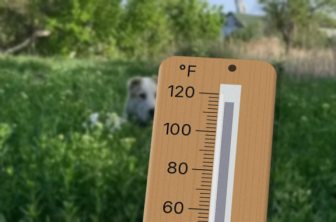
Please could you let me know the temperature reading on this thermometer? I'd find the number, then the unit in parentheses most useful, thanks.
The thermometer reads 116 (°F)
